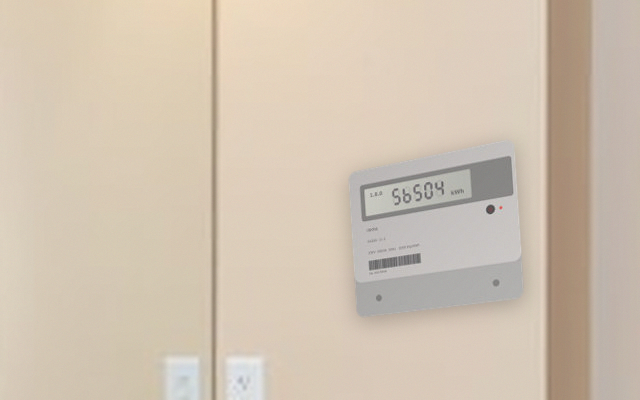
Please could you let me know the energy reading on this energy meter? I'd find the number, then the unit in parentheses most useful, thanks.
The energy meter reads 56504 (kWh)
